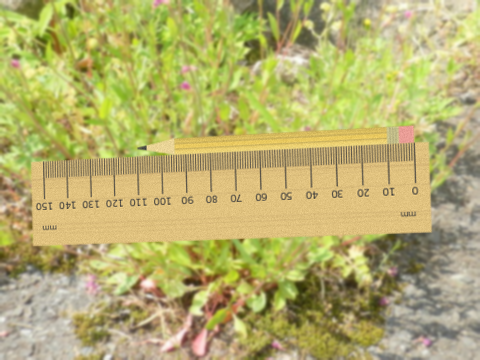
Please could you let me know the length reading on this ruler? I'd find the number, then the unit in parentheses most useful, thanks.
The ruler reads 110 (mm)
